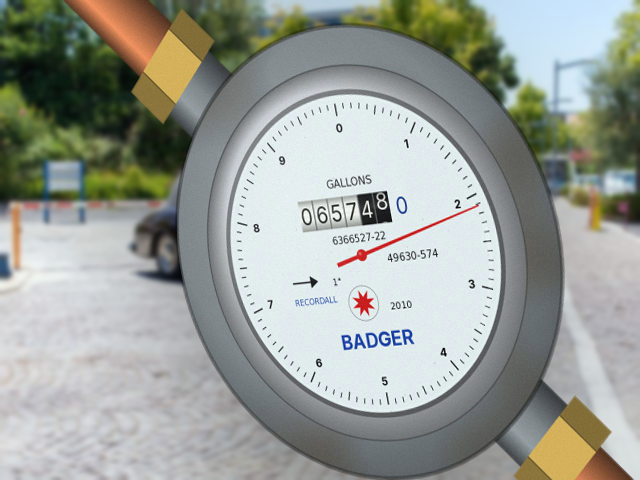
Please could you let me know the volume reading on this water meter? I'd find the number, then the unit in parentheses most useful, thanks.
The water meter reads 657482.1 (gal)
